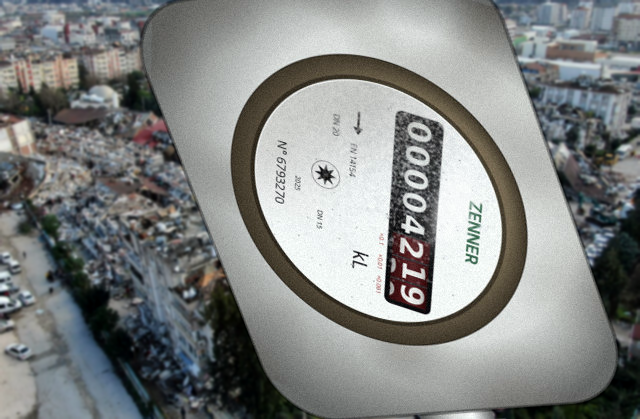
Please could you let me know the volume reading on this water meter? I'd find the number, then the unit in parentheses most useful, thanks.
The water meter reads 4.219 (kL)
